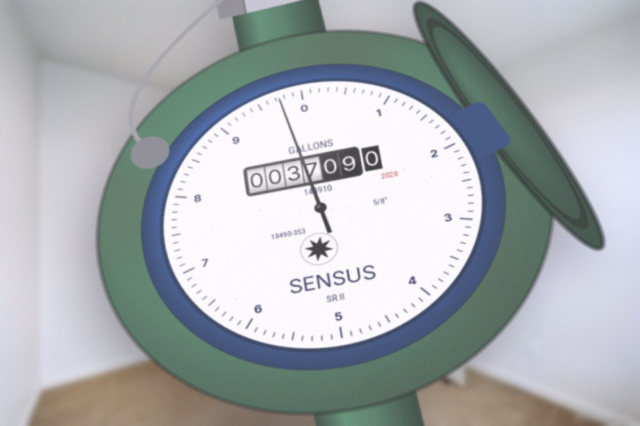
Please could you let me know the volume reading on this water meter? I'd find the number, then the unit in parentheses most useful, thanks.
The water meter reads 37089.7 (gal)
